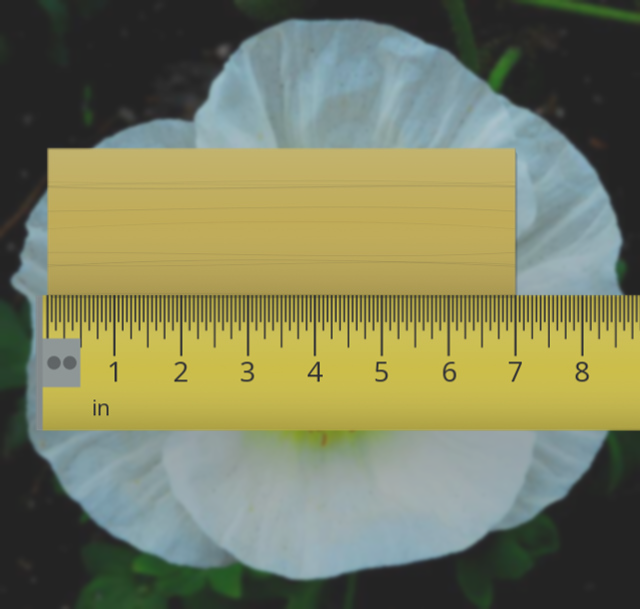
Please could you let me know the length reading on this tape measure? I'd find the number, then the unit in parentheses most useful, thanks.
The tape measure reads 7 (in)
